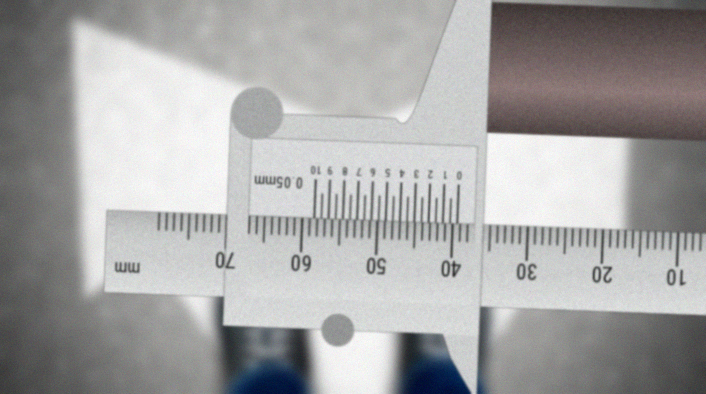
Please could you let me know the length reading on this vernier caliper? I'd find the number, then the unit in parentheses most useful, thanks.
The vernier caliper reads 39.4 (mm)
